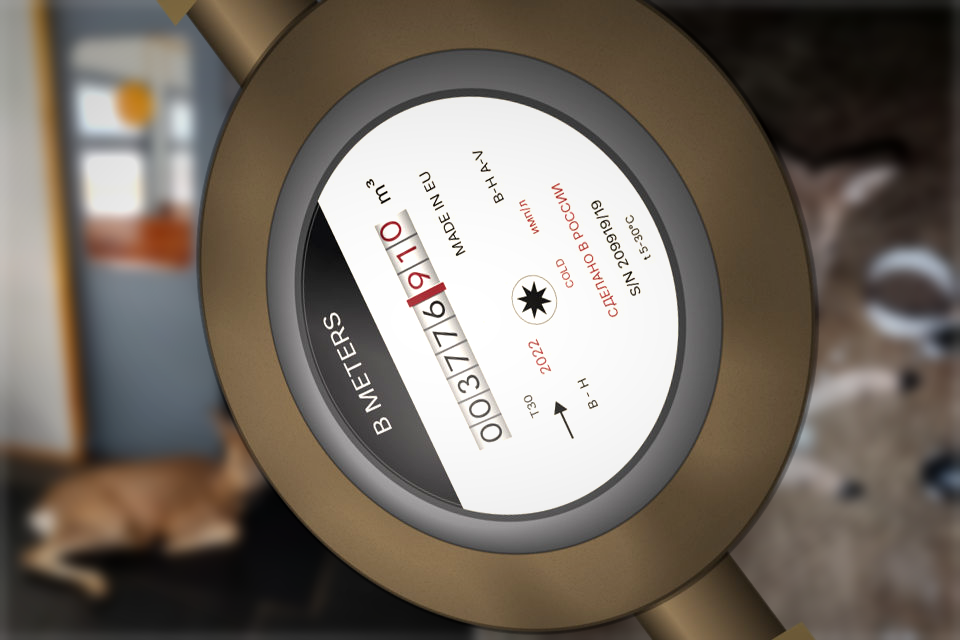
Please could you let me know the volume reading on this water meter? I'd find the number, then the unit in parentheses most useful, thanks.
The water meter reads 3776.910 (m³)
